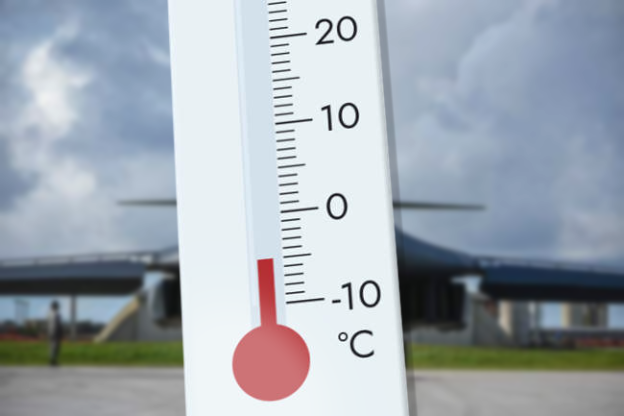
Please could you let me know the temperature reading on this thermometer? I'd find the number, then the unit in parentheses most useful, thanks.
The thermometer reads -5 (°C)
